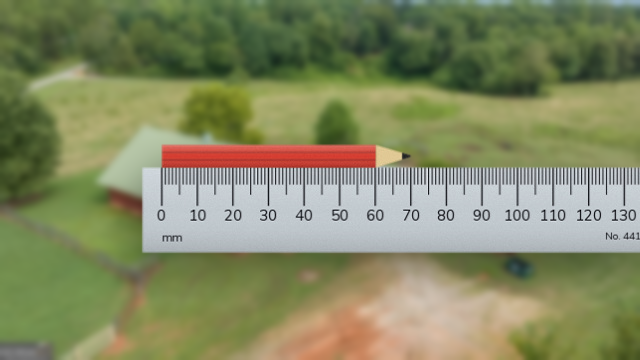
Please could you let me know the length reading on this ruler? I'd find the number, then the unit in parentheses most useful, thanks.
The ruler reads 70 (mm)
